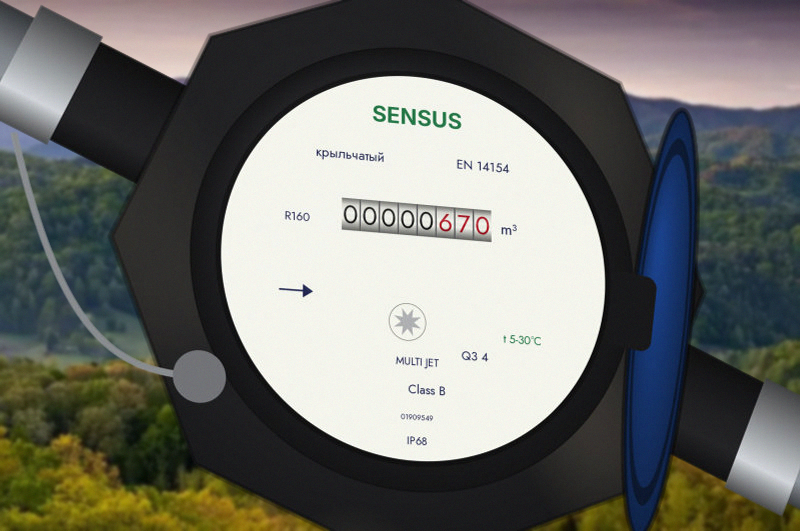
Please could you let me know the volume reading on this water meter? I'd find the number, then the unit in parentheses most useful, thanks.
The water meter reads 0.670 (m³)
